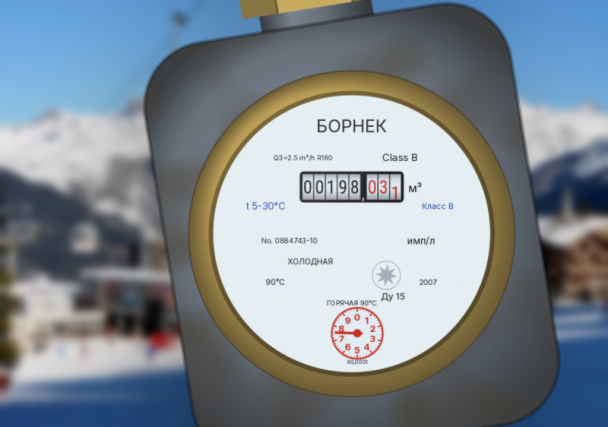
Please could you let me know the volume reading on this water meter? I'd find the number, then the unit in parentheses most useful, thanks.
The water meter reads 198.0307 (m³)
